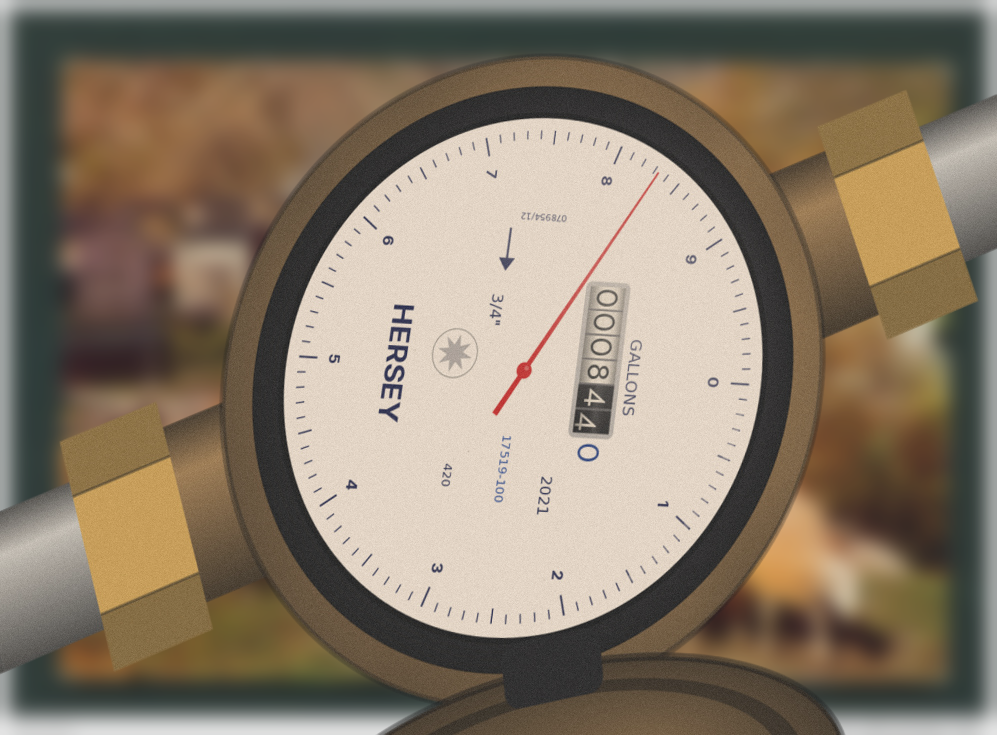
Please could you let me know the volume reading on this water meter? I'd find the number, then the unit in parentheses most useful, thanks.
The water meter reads 8438.3 (gal)
